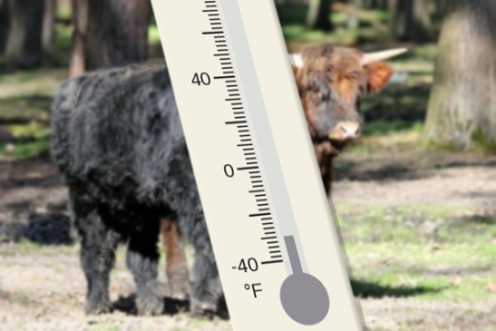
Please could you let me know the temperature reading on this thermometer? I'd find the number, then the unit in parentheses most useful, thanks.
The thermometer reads -30 (°F)
